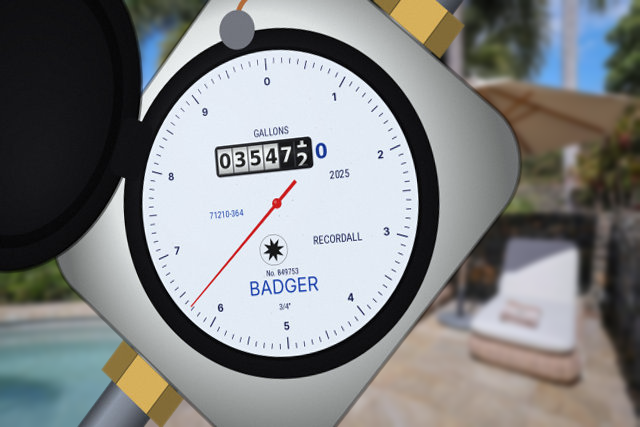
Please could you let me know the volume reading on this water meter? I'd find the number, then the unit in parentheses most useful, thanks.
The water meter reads 354716.3 (gal)
